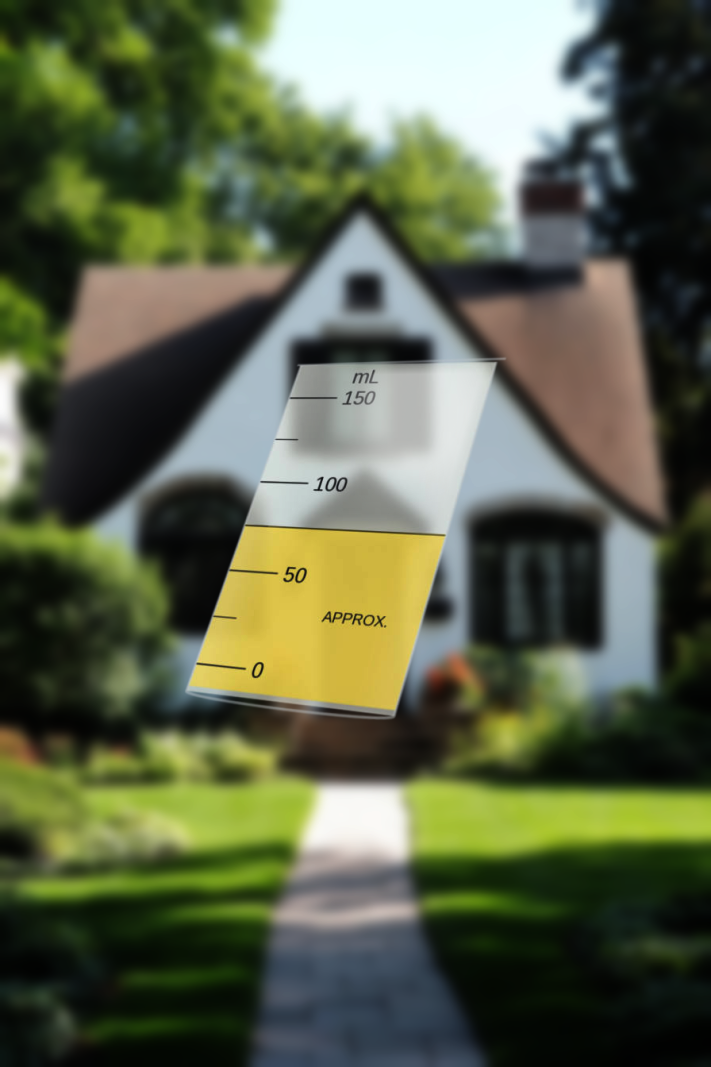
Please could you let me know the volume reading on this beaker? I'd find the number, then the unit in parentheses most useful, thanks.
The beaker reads 75 (mL)
